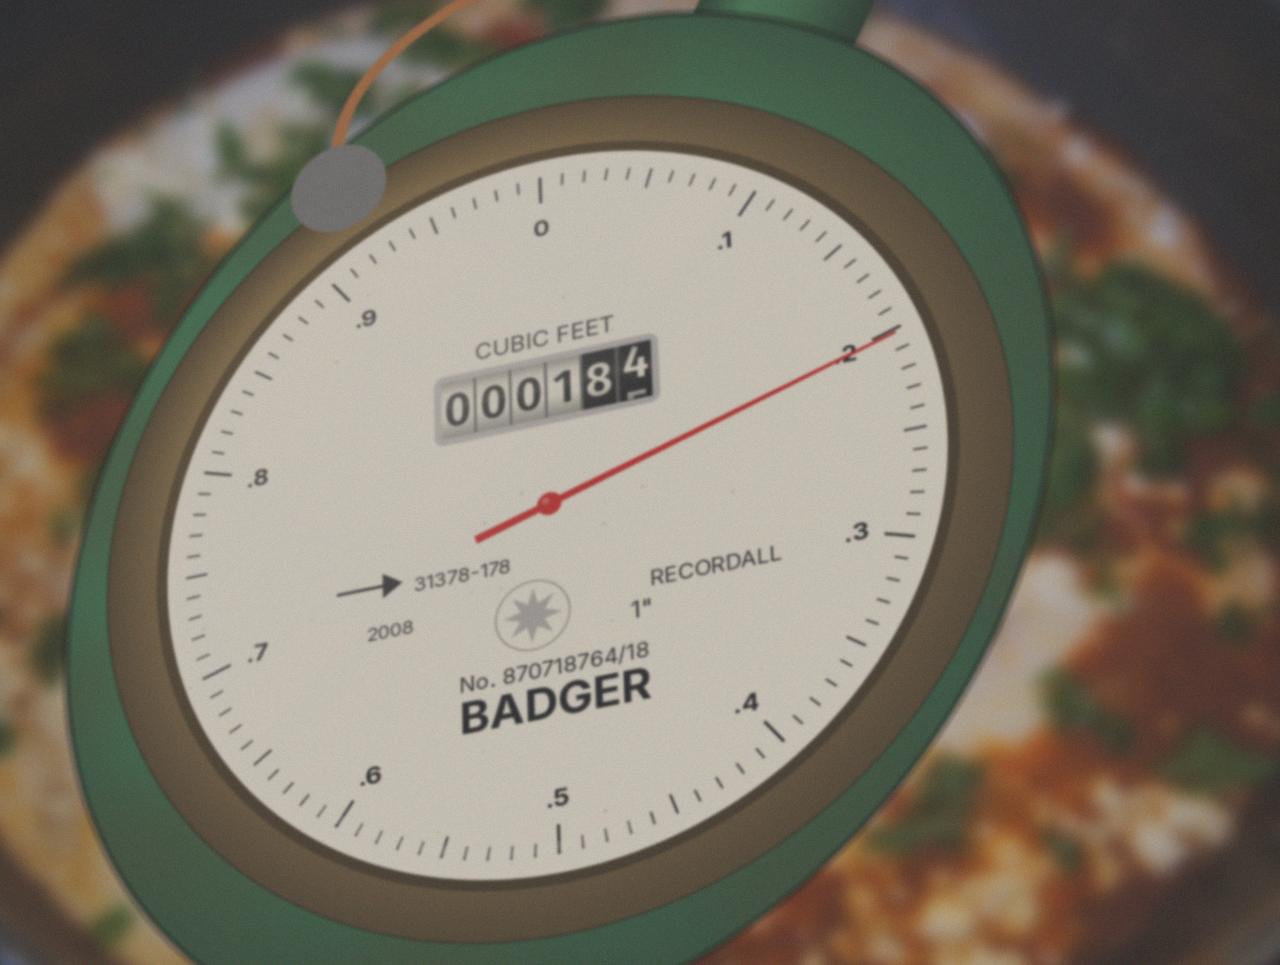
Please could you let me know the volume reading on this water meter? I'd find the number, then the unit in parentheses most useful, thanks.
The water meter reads 184.20 (ft³)
